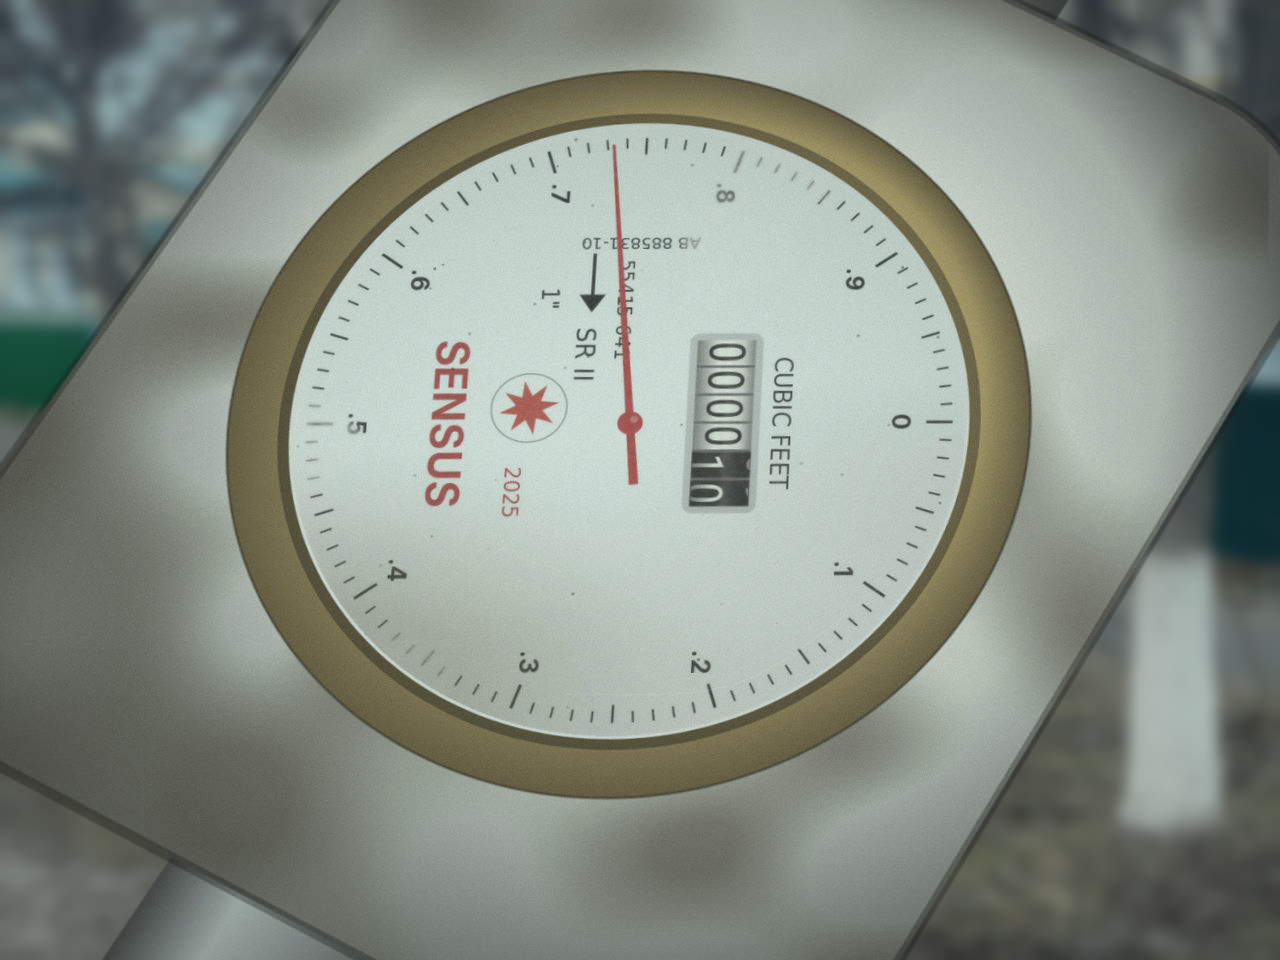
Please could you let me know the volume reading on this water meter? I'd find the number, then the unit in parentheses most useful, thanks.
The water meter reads 9.73 (ft³)
